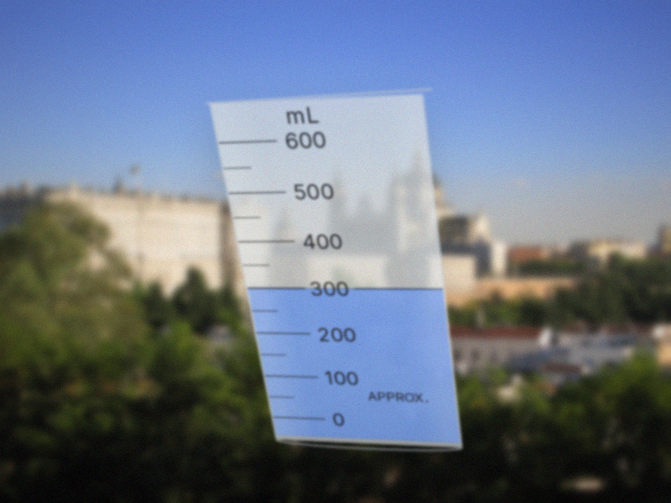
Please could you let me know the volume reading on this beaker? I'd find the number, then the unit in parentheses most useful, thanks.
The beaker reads 300 (mL)
